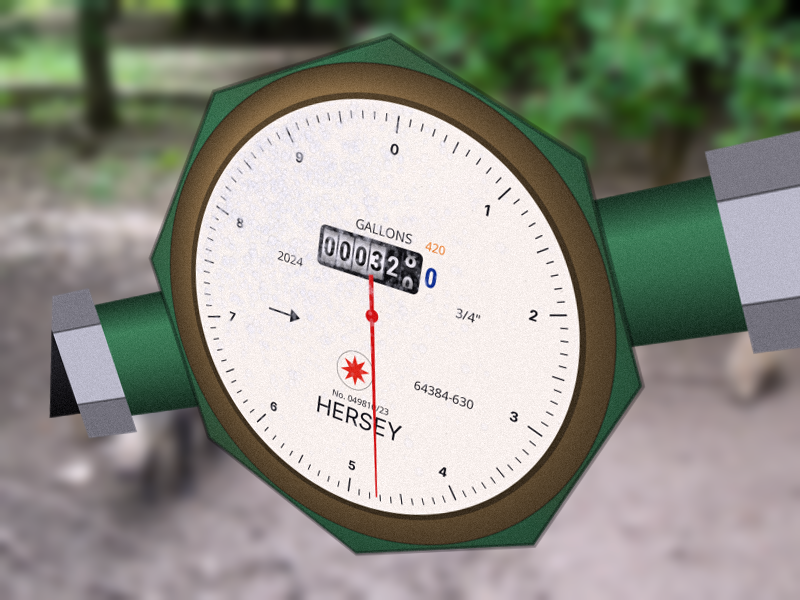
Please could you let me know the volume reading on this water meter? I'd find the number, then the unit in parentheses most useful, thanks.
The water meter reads 3284.7 (gal)
